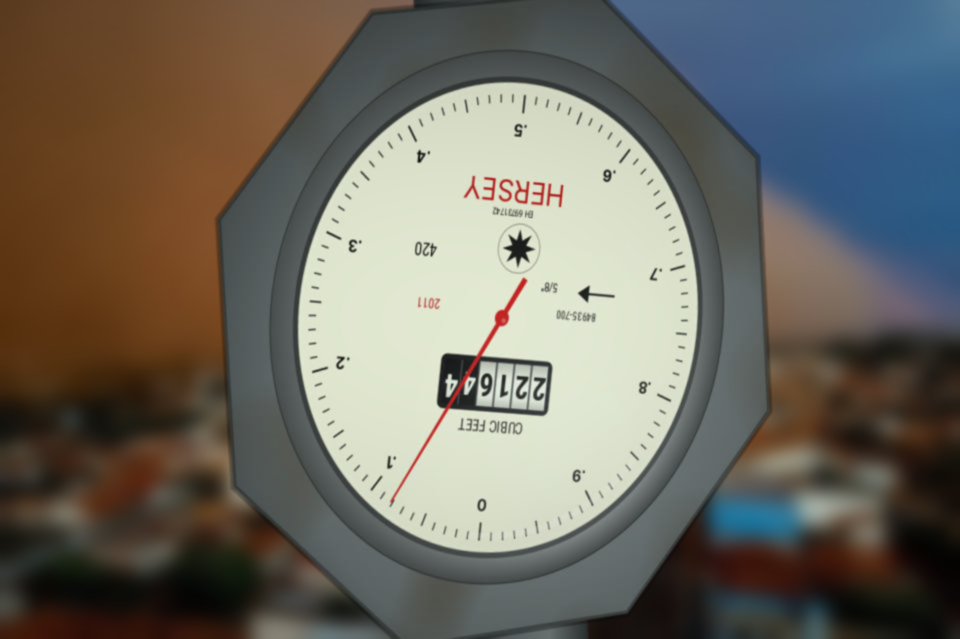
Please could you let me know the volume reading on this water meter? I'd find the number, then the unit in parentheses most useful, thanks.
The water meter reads 221644.08 (ft³)
